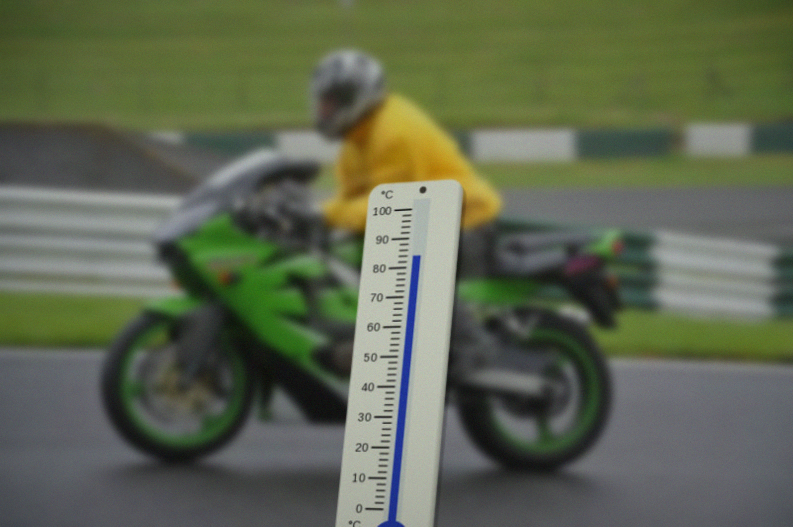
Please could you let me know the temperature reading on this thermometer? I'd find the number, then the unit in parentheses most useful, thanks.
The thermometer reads 84 (°C)
